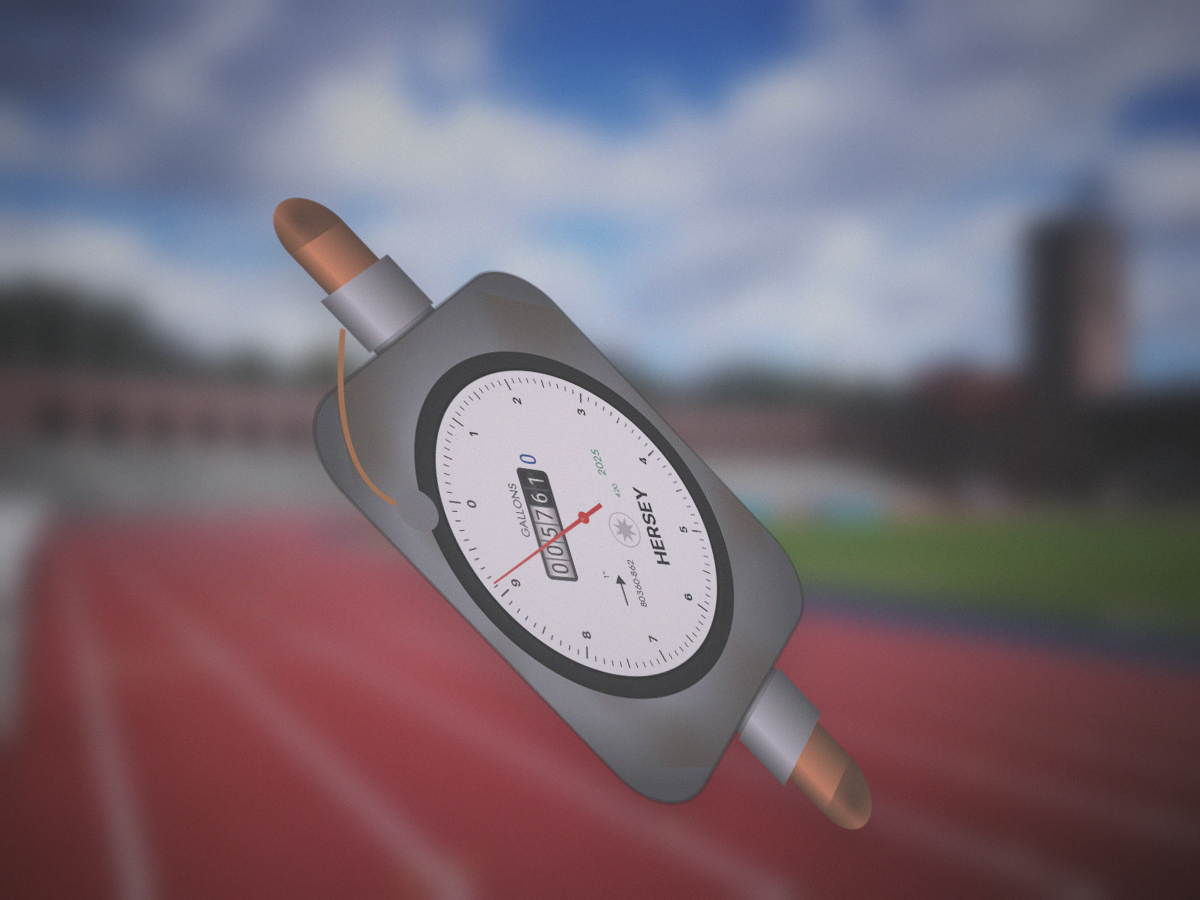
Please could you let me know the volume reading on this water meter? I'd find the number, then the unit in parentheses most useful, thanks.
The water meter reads 57609.1 (gal)
